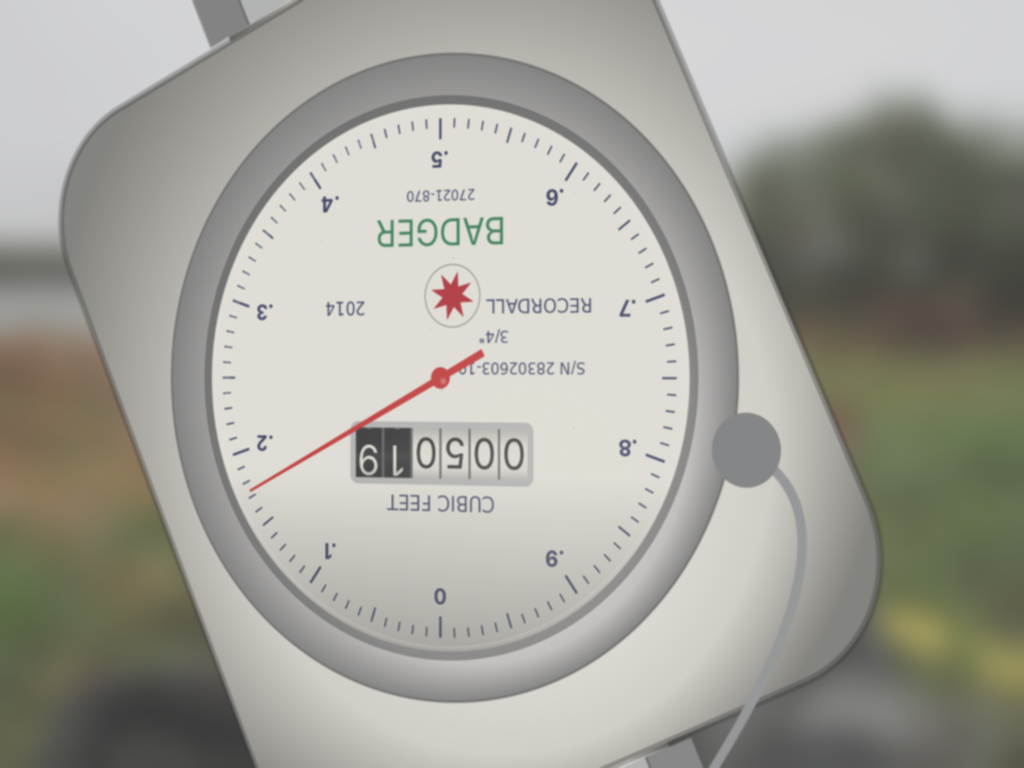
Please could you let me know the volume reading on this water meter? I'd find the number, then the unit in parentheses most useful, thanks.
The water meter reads 5019.17 (ft³)
